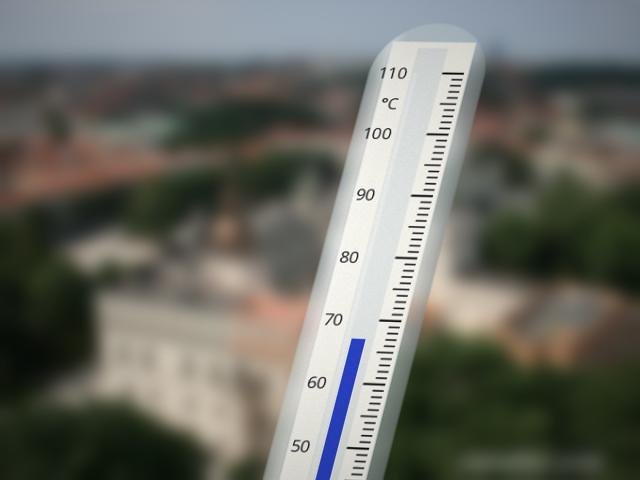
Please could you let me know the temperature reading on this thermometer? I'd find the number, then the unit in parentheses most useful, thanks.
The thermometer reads 67 (°C)
